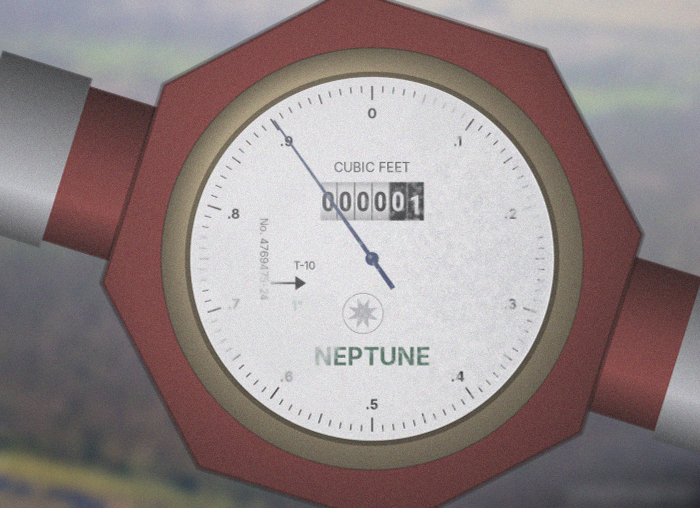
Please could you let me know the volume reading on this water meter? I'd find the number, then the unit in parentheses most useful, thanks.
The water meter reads 0.90 (ft³)
